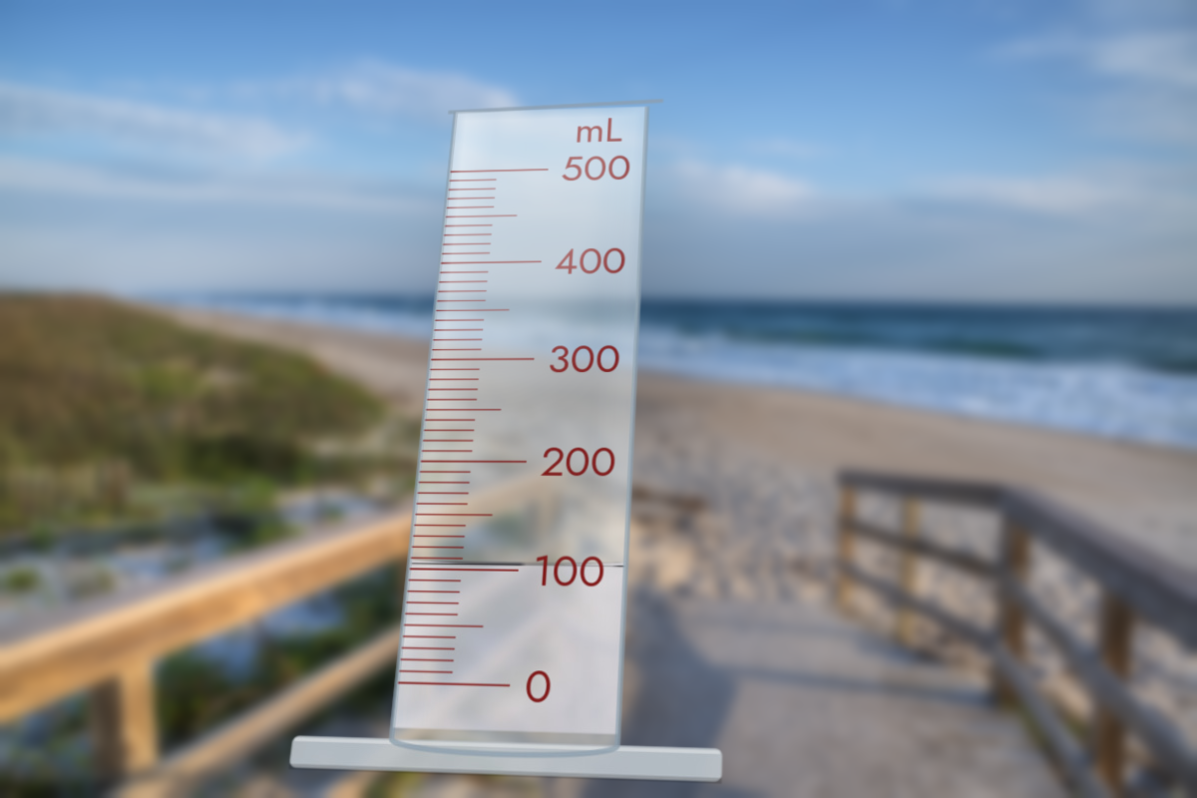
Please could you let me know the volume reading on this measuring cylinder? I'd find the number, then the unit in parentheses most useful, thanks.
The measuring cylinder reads 105 (mL)
